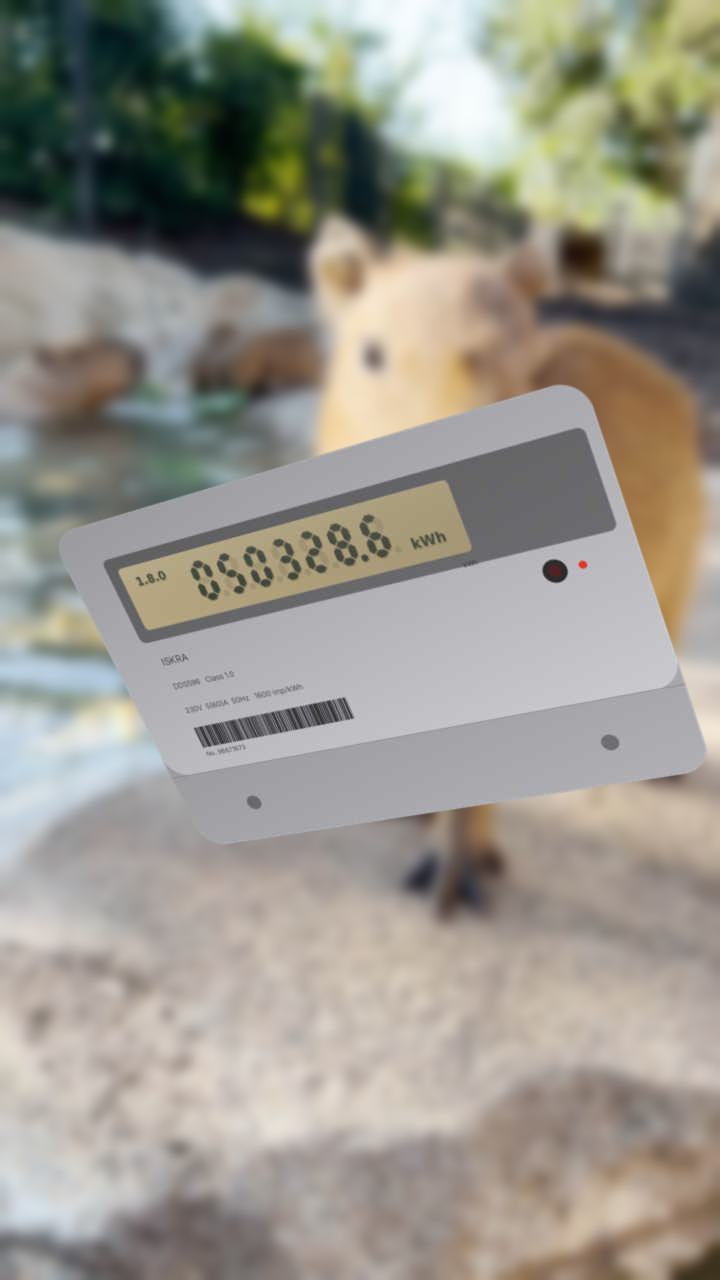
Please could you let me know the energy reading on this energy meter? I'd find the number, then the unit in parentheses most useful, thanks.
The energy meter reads 50328.6 (kWh)
